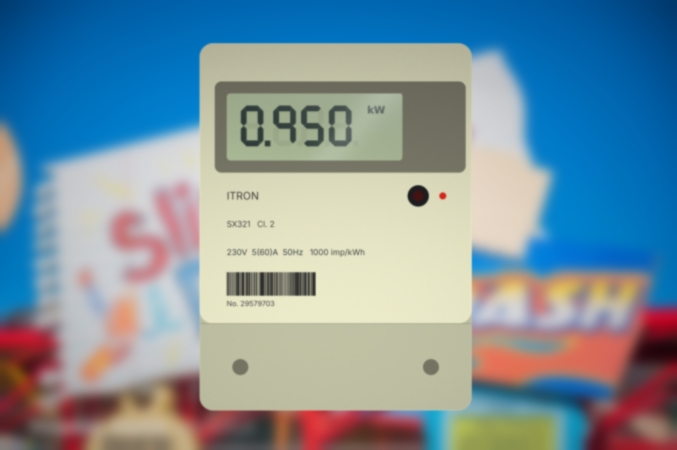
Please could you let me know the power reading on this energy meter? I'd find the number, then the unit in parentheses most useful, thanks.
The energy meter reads 0.950 (kW)
